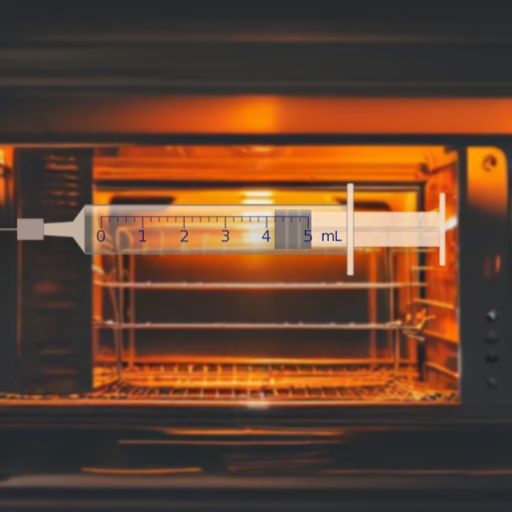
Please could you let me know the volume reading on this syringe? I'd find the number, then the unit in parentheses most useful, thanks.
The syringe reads 4.2 (mL)
